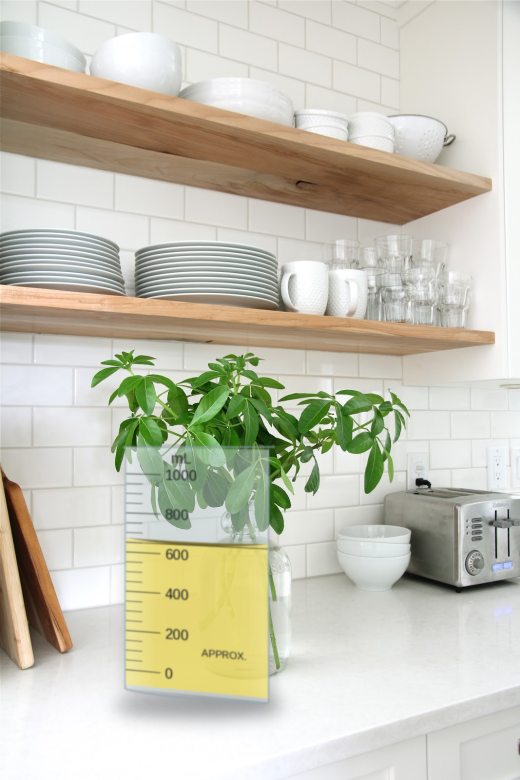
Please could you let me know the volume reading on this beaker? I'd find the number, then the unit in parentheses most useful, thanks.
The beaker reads 650 (mL)
